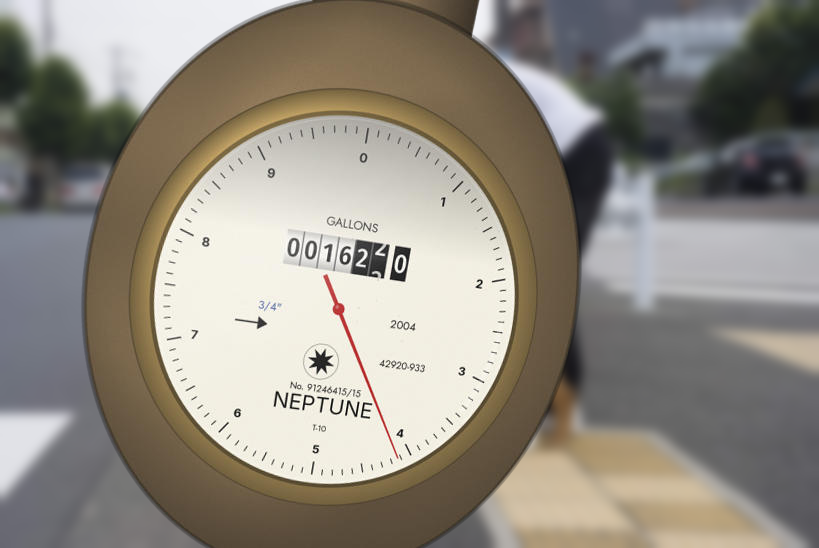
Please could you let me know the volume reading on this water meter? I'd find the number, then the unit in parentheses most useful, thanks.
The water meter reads 16224.1 (gal)
